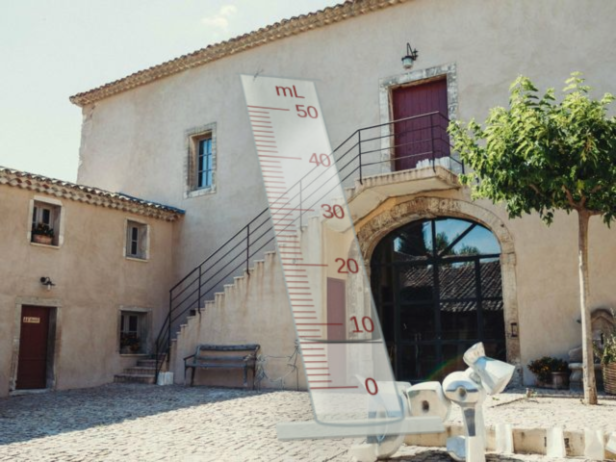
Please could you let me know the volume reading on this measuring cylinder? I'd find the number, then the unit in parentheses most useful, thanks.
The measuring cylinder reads 7 (mL)
